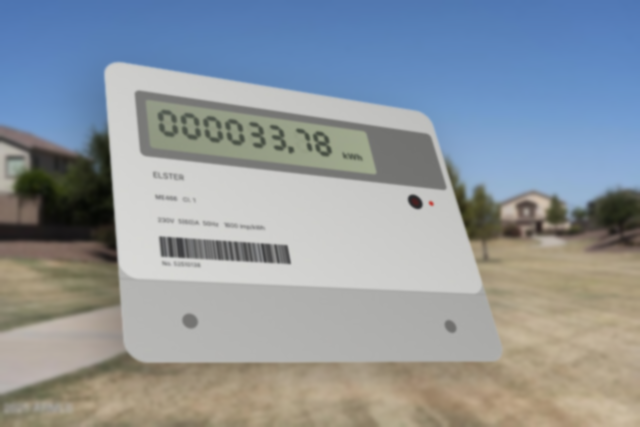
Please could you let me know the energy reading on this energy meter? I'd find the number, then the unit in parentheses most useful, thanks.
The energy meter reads 33.78 (kWh)
